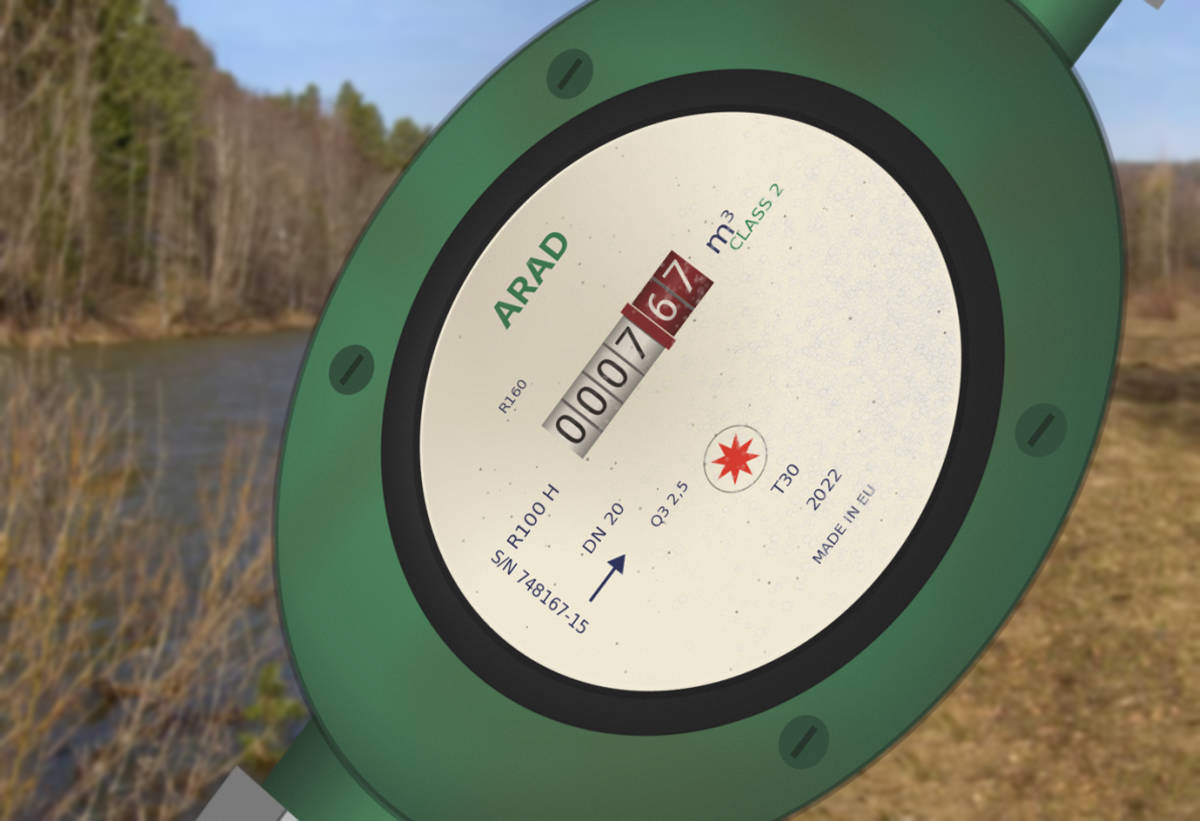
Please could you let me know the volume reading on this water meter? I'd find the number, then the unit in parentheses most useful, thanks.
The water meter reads 7.67 (m³)
